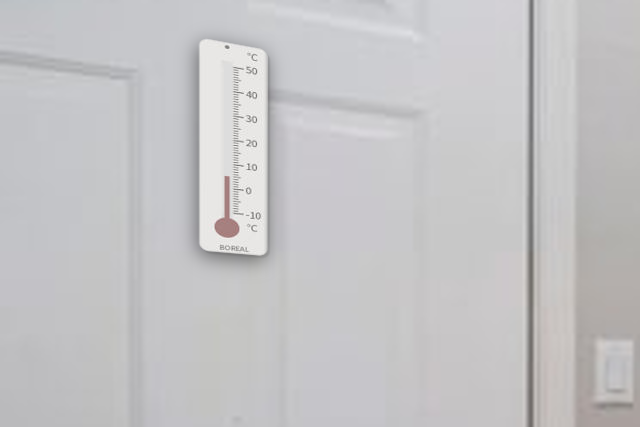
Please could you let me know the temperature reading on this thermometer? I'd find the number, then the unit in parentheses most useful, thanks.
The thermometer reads 5 (°C)
